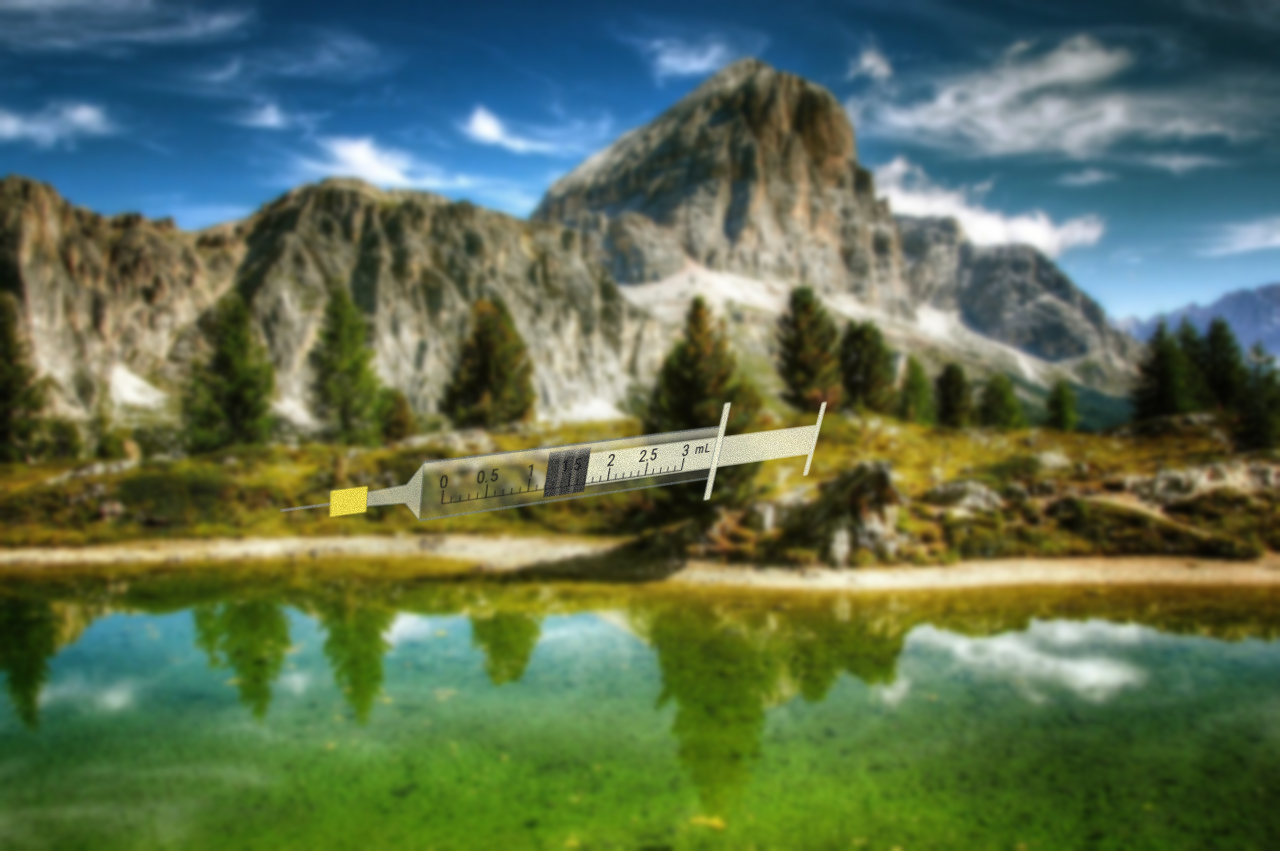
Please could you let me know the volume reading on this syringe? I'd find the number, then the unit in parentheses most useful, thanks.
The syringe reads 1.2 (mL)
